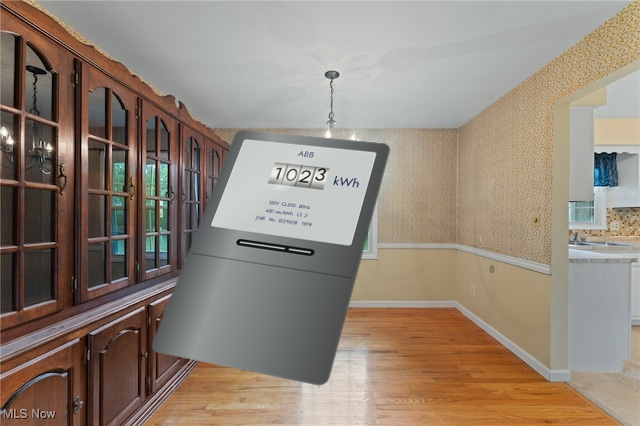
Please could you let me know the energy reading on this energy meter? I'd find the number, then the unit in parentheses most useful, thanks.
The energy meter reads 1023 (kWh)
